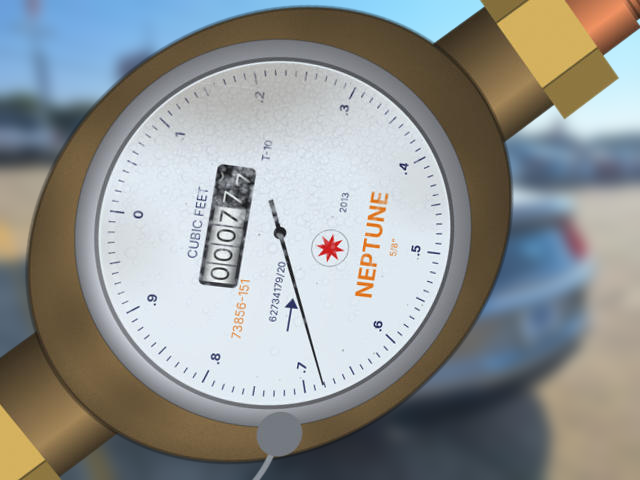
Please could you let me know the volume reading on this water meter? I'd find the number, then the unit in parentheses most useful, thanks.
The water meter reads 776.68 (ft³)
